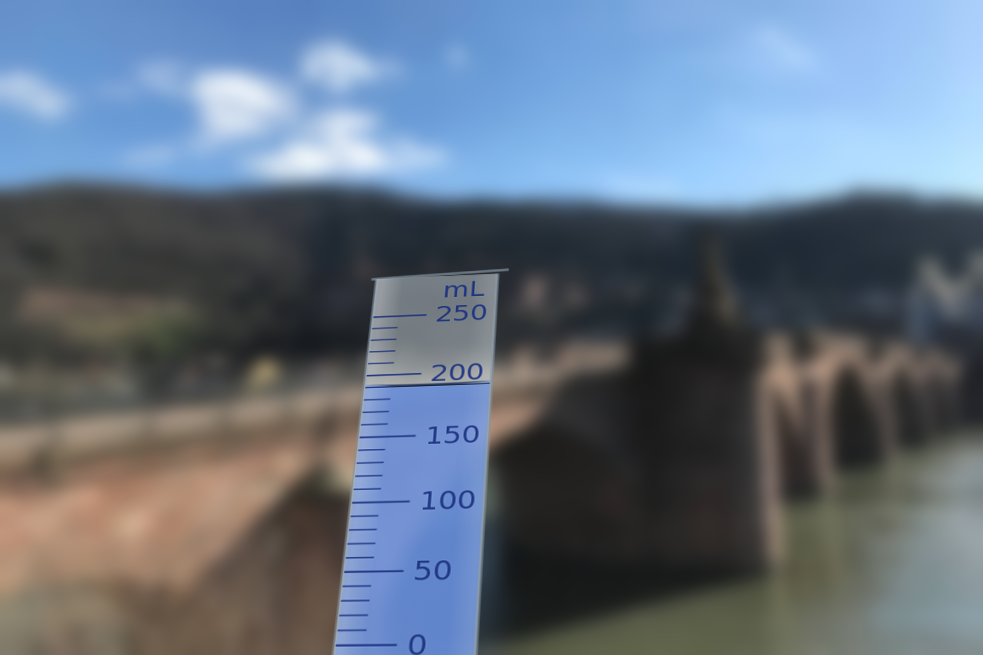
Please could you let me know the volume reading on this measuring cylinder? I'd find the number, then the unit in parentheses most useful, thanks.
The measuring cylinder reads 190 (mL)
